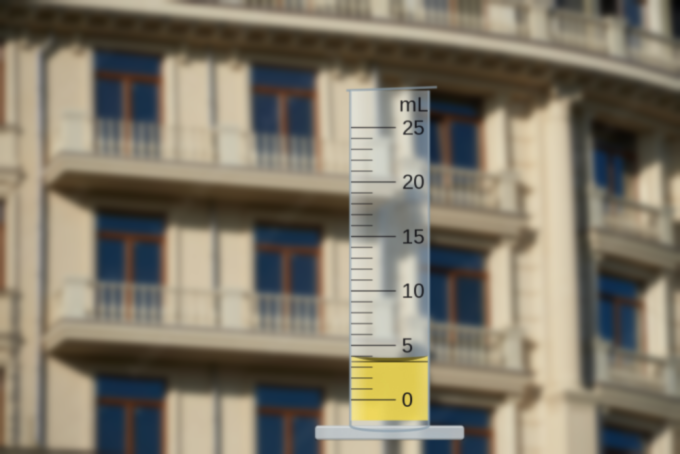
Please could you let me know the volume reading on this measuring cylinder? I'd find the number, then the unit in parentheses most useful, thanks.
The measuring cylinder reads 3.5 (mL)
